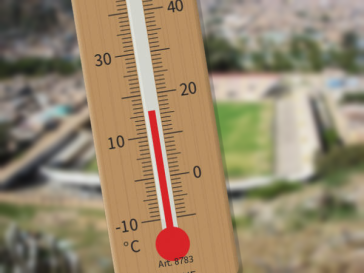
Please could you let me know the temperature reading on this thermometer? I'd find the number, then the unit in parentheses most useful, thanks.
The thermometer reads 16 (°C)
